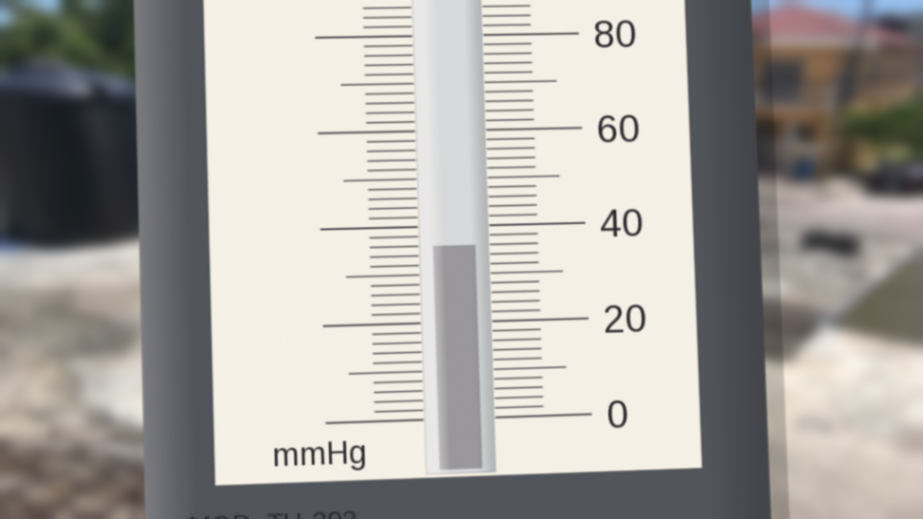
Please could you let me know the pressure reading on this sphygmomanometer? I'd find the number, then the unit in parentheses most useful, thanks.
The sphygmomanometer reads 36 (mmHg)
